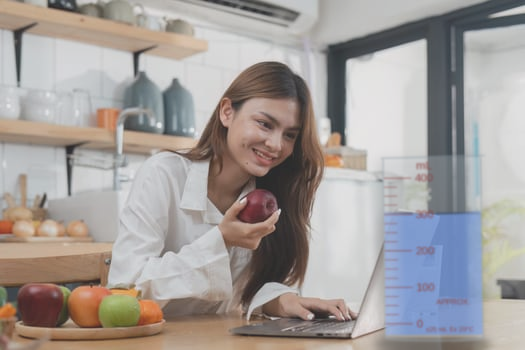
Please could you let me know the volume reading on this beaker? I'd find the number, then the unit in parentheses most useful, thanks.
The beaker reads 300 (mL)
